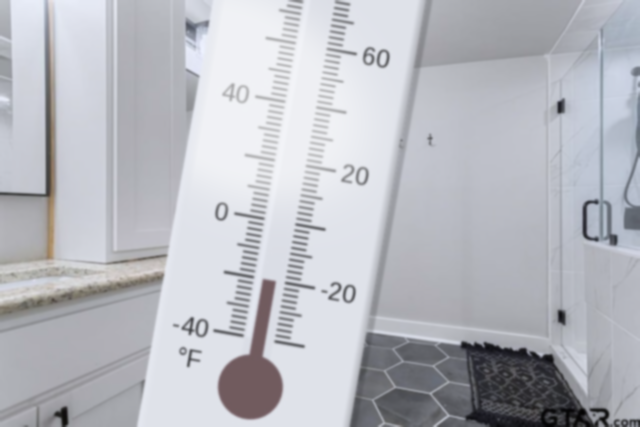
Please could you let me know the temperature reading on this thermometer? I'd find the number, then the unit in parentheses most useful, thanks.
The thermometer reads -20 (°F)
